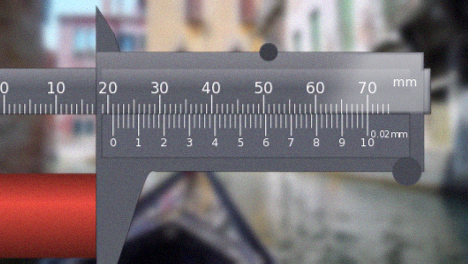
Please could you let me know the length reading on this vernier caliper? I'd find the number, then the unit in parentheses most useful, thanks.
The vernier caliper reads 21.0 (mm)
